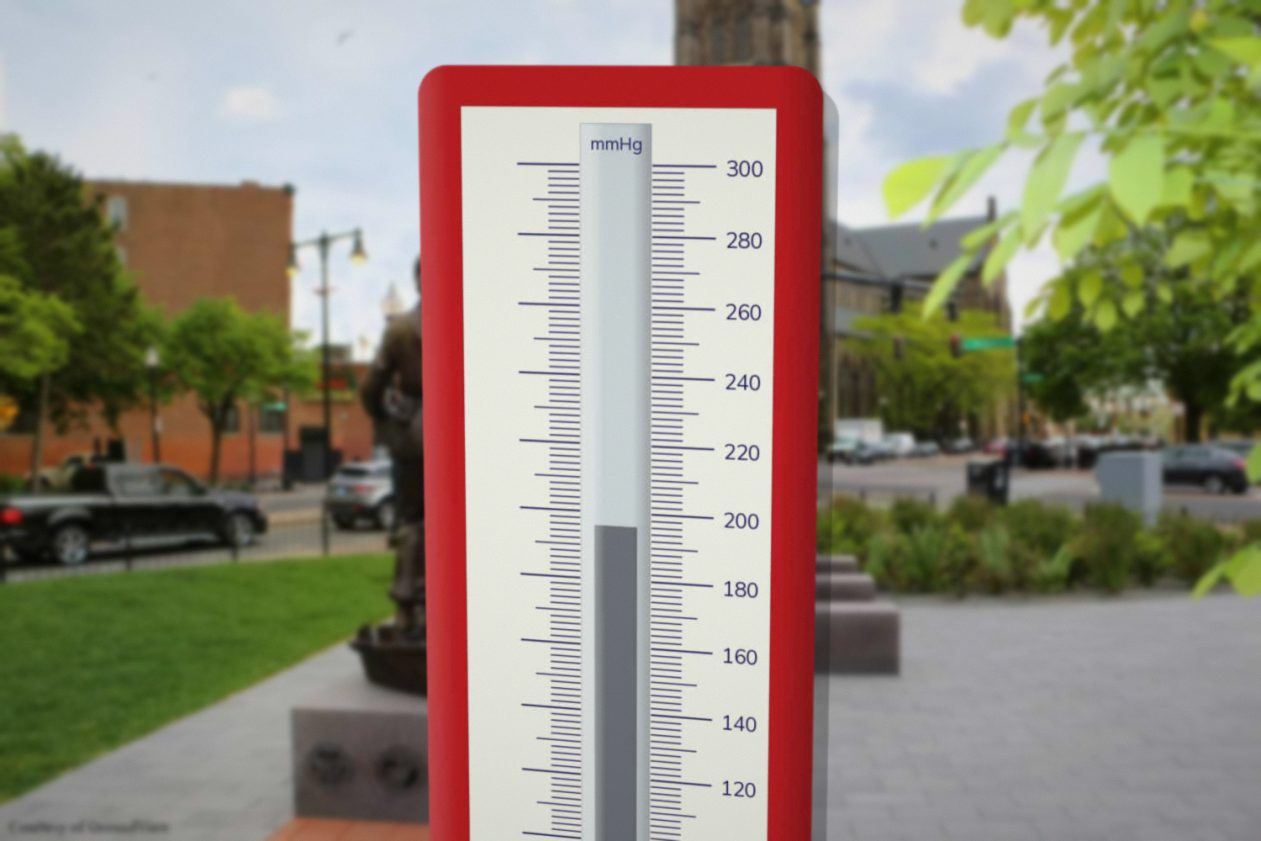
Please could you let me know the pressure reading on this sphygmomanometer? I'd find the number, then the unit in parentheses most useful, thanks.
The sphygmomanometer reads 196 (mmHg)
